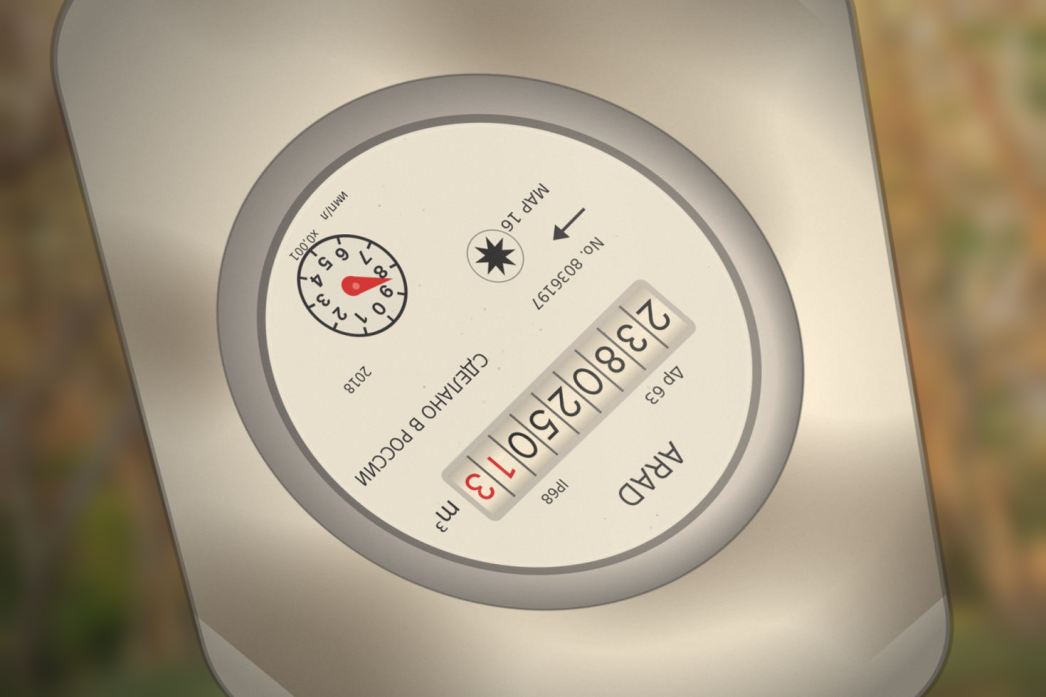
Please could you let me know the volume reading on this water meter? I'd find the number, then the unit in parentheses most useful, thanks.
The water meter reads 2380250.138 (m³)
